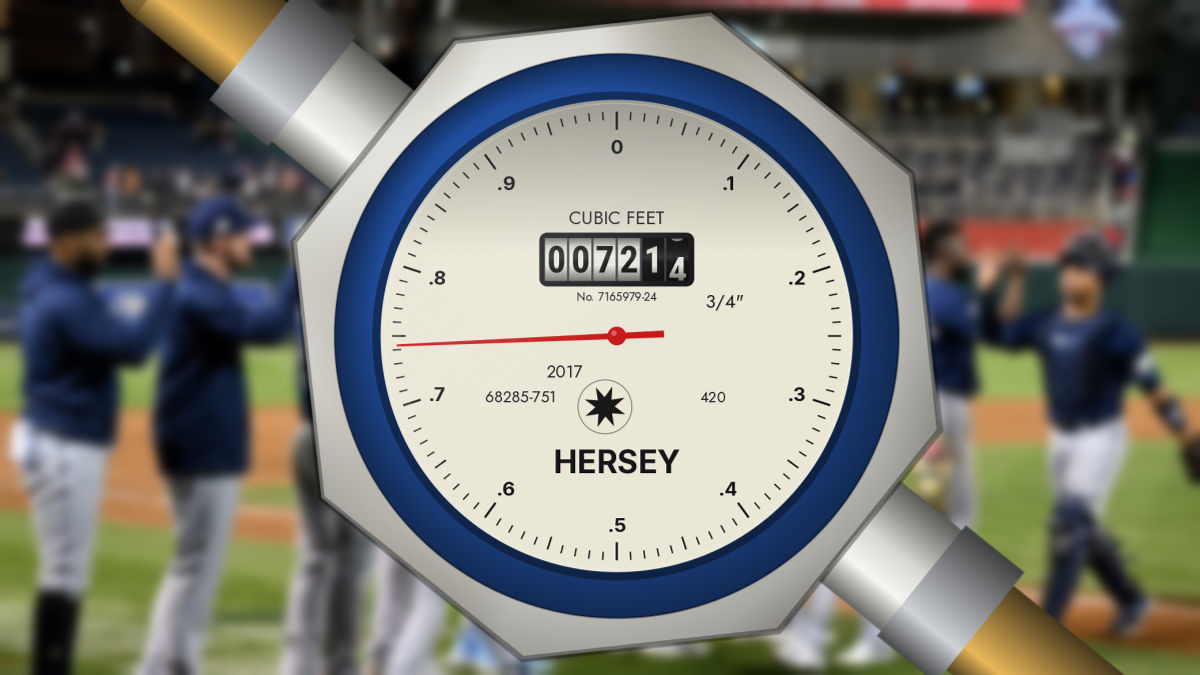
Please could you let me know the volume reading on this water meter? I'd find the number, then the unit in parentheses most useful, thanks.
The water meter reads 7213.74 (ft³)
